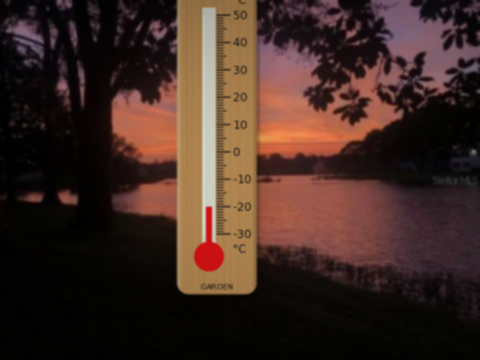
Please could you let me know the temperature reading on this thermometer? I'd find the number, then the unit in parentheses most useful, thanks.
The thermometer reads -20 (°C)
